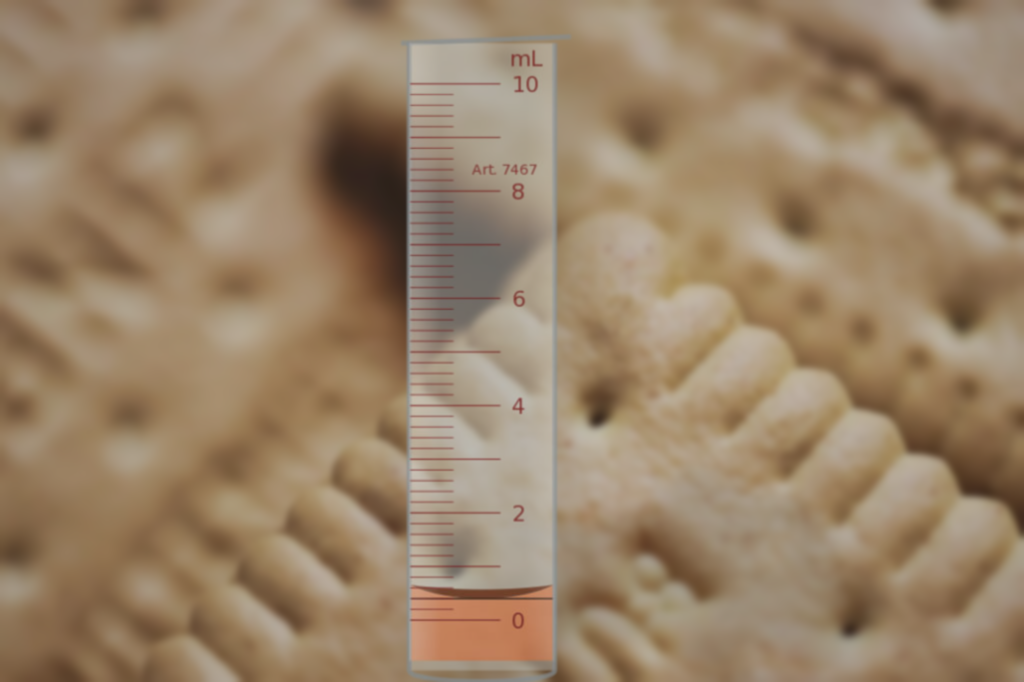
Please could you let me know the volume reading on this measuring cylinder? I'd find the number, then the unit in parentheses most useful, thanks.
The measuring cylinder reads 0.4 (mL)
